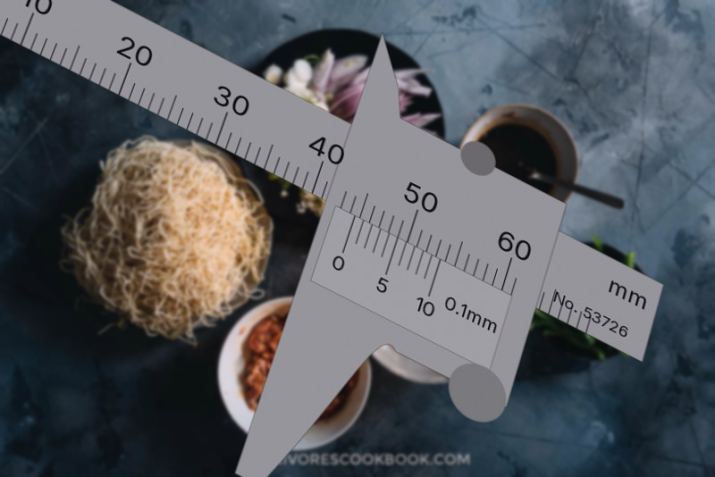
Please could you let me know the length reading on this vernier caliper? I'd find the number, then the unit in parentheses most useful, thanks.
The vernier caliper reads 44.5 (mm)
